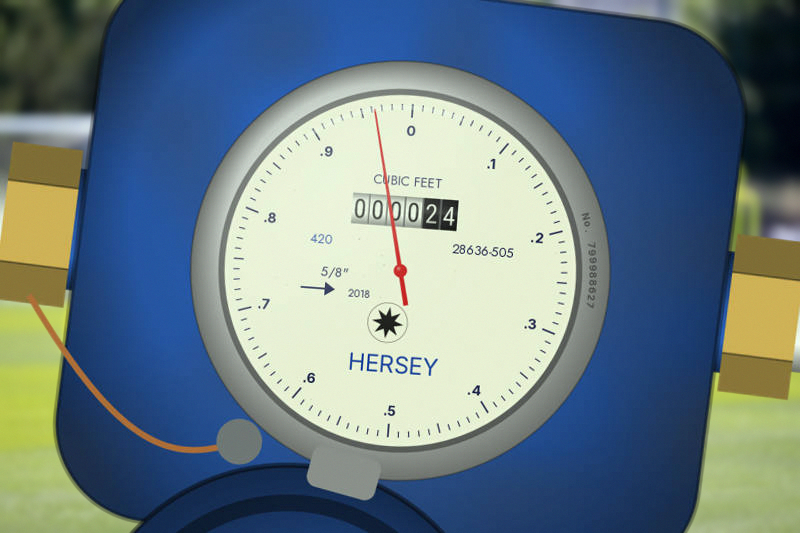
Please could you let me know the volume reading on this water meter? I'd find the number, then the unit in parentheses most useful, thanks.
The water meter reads 23.96 (ft³)
